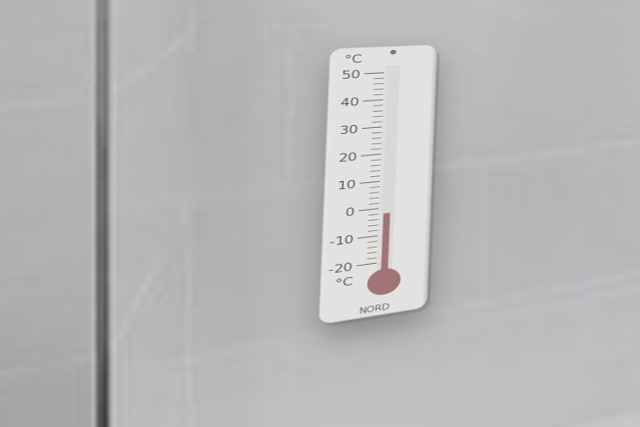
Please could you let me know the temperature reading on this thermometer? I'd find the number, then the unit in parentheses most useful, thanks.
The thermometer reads -2 (°C)
